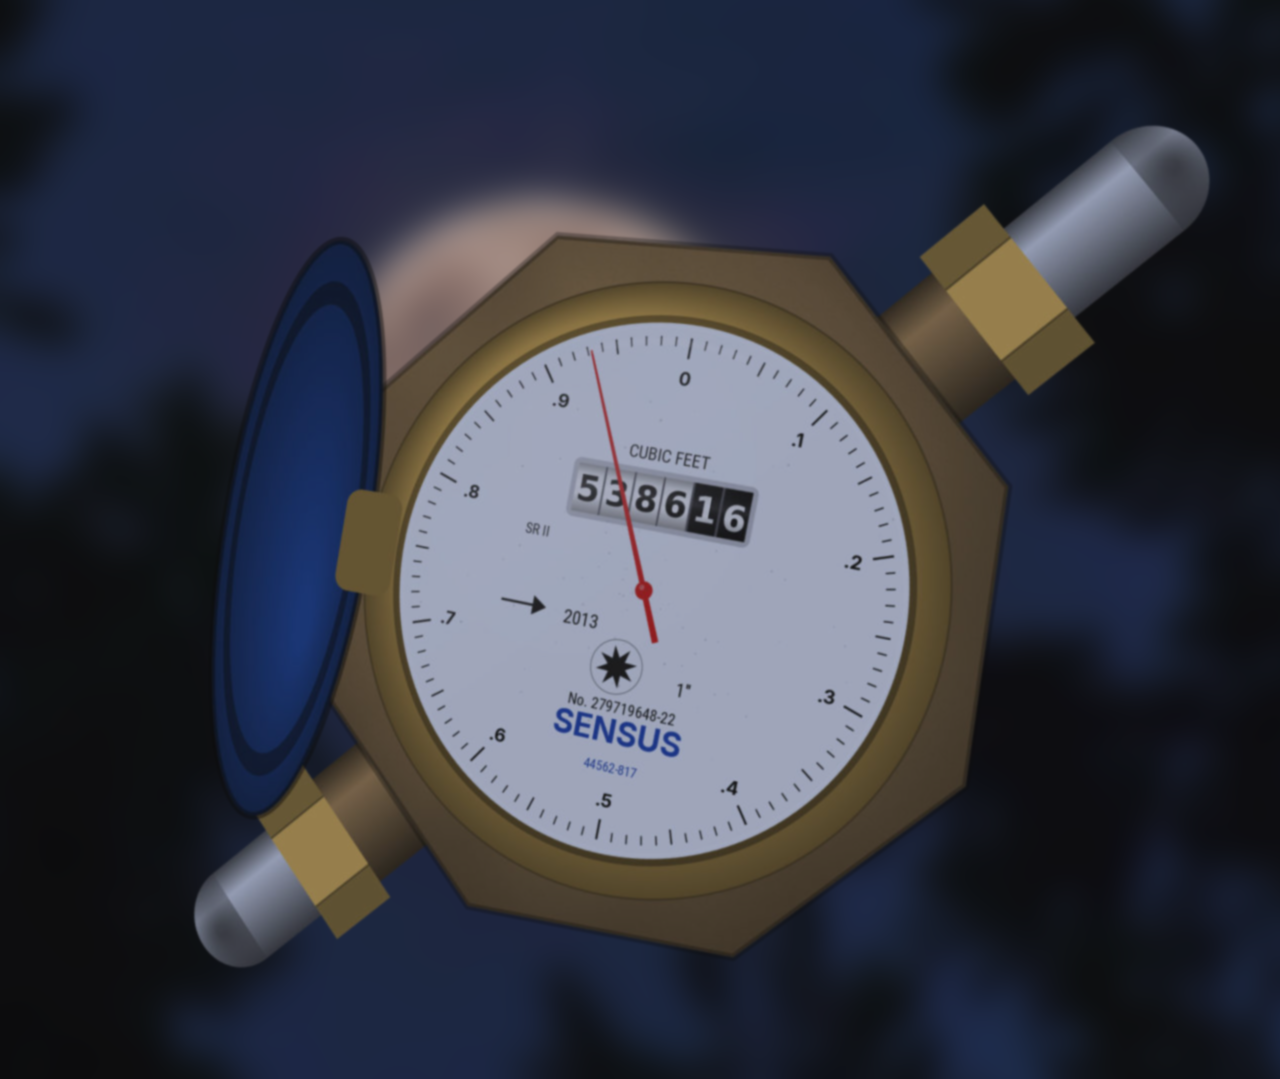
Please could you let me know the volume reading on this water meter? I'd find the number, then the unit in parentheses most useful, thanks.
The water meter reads 538615.93 (ft³)
